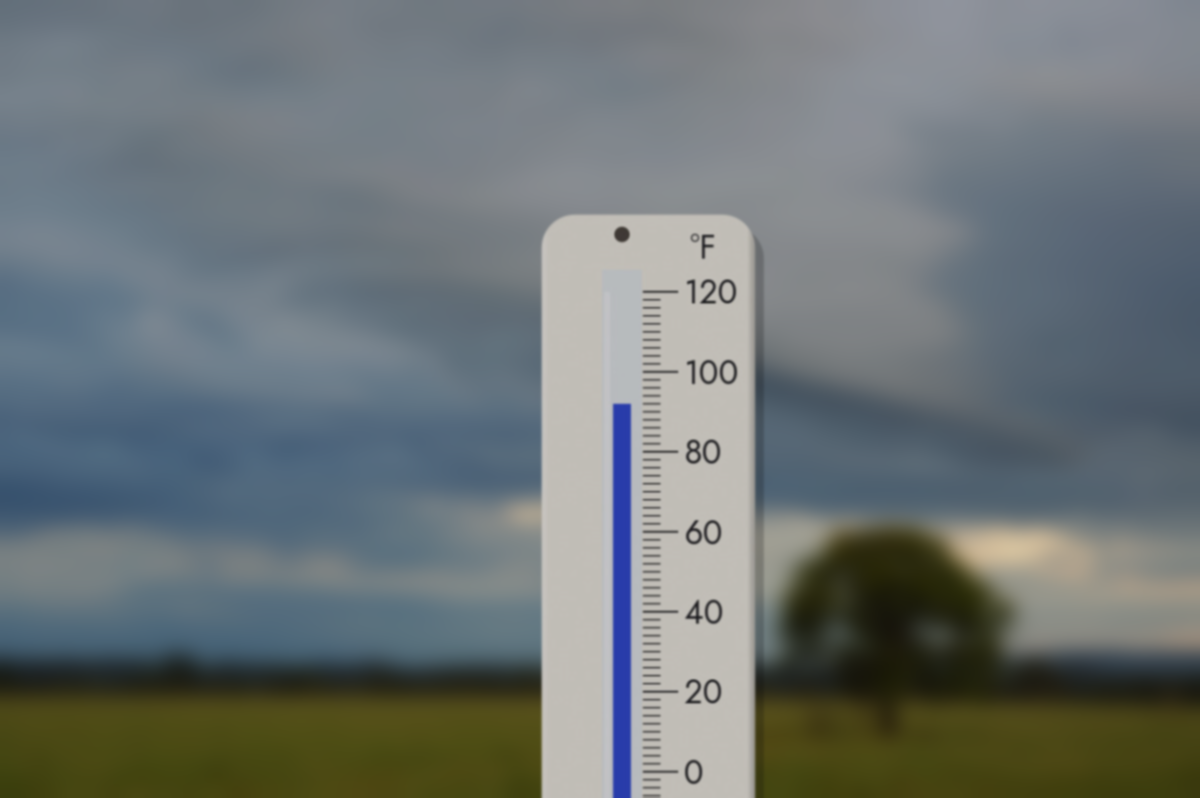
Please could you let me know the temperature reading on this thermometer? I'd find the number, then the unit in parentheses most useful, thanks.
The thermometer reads 92 (°F)
